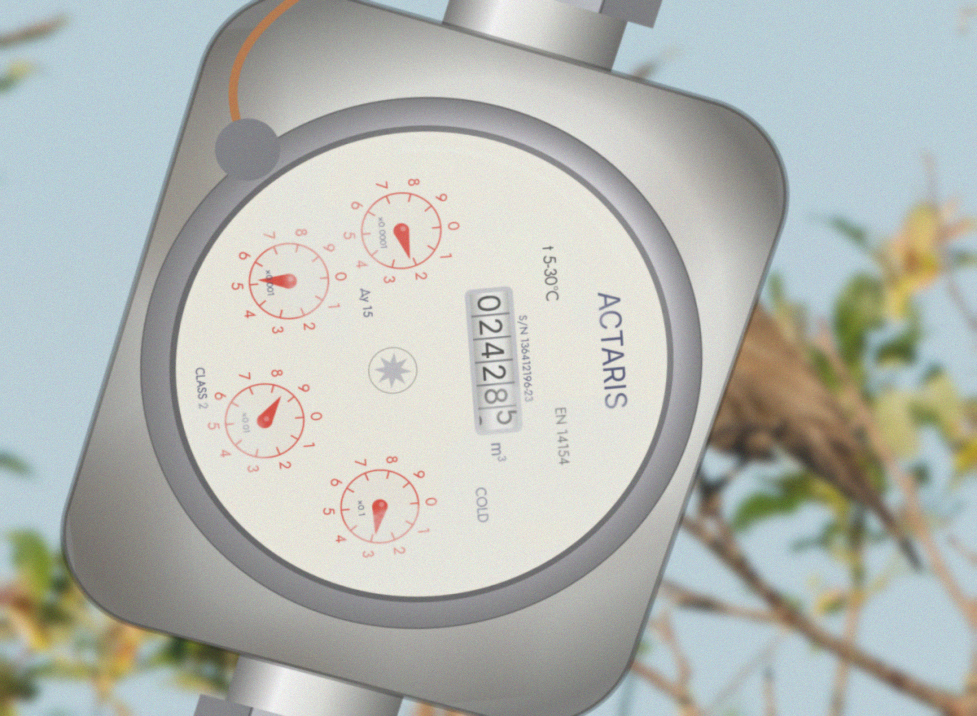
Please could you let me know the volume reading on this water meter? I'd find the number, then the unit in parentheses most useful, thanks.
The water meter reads 24285.2852 (m³)
